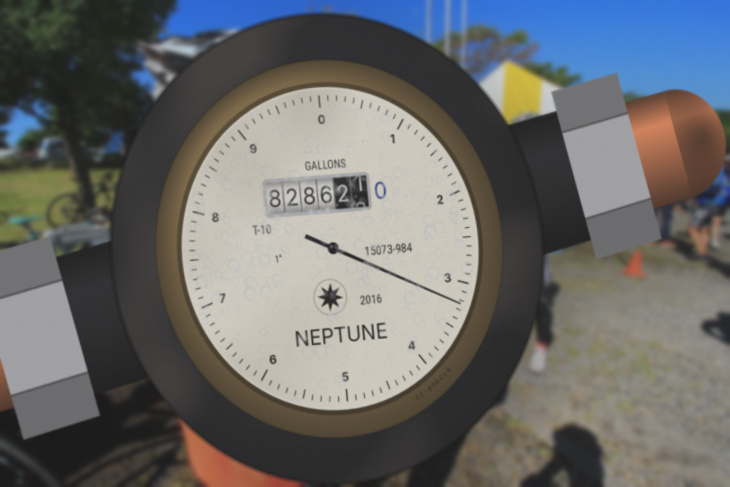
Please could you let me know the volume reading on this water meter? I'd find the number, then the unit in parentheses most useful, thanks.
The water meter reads 8286213.2 (gal)
